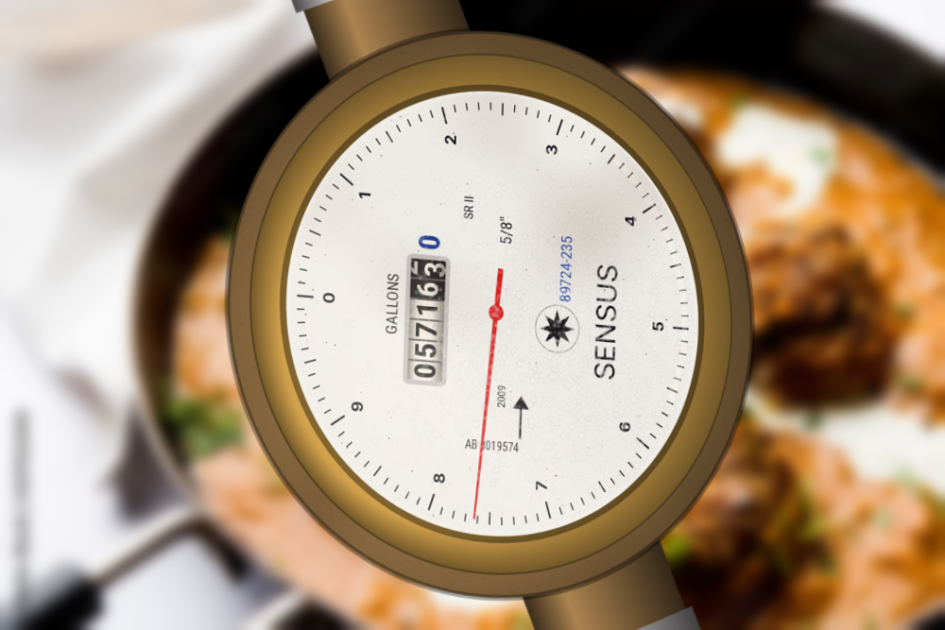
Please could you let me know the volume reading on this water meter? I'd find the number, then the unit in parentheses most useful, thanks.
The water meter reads 571627.6 (gal)
